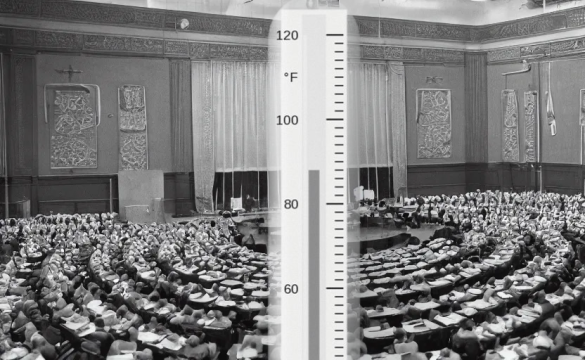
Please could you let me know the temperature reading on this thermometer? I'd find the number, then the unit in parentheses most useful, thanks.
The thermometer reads 88 (°F)
